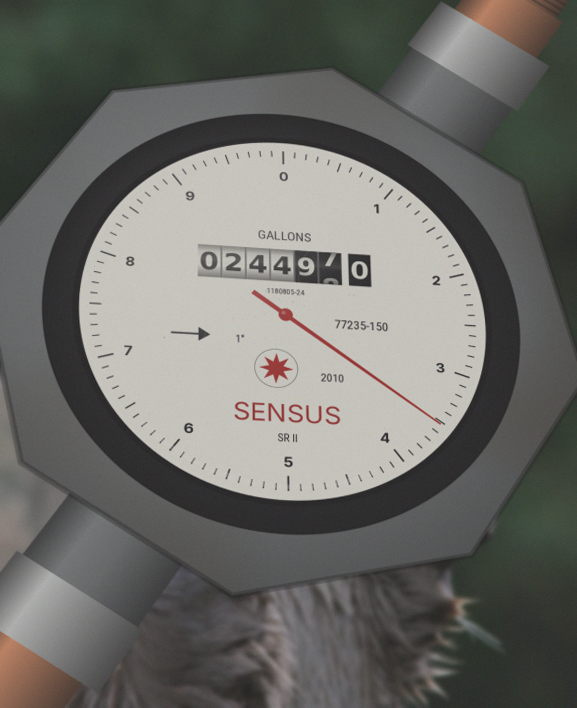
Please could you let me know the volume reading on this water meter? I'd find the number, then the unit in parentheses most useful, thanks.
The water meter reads 244973.5 (gal)
